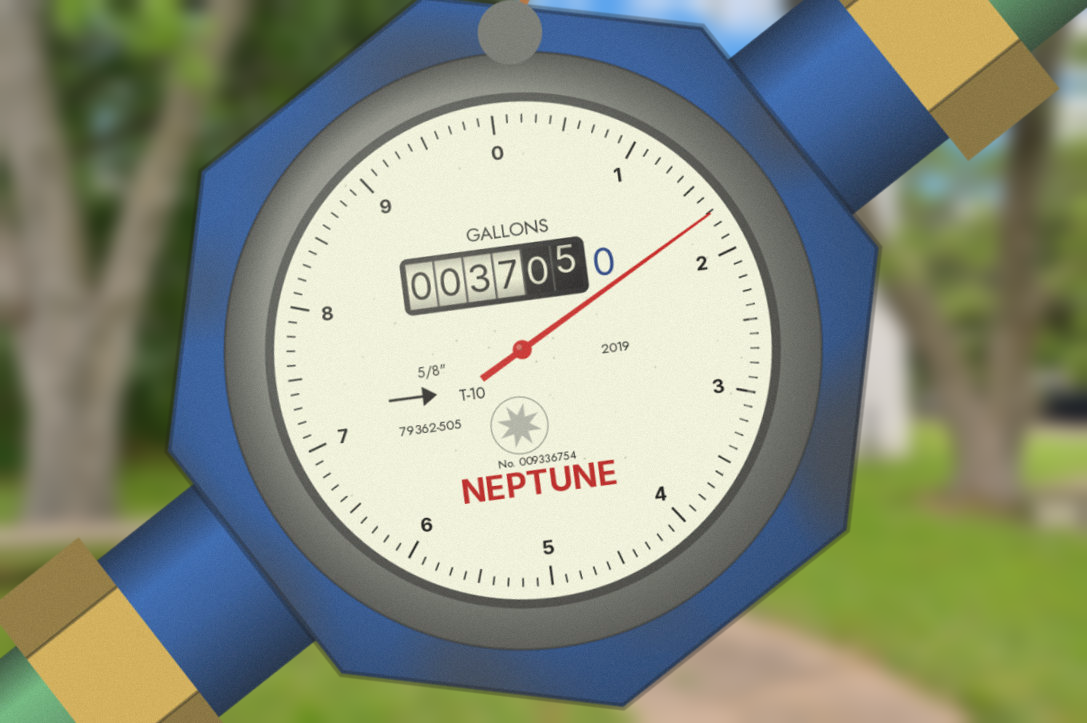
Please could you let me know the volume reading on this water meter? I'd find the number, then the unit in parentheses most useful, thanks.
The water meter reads 37051.7 (gal)
